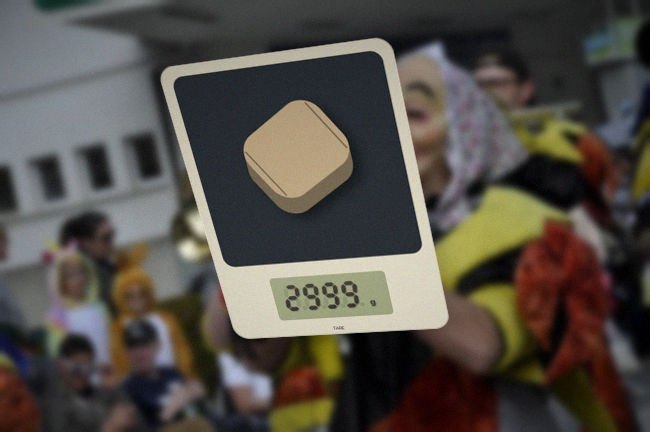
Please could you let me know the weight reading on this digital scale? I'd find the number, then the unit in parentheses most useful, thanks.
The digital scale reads 2999 (g)
